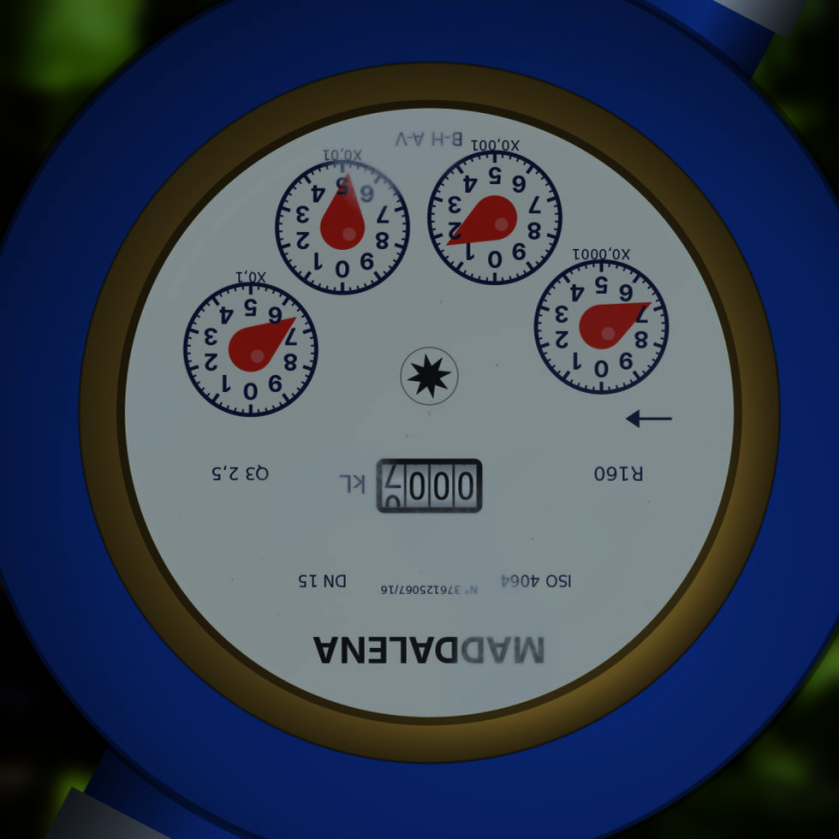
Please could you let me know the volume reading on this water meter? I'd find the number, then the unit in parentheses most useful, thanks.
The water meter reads 6.6516 (kL)
